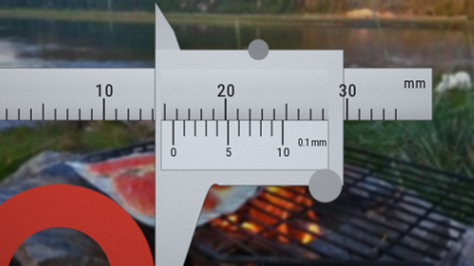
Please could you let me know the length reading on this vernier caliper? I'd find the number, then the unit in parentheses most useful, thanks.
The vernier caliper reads 15.7 (mm)
